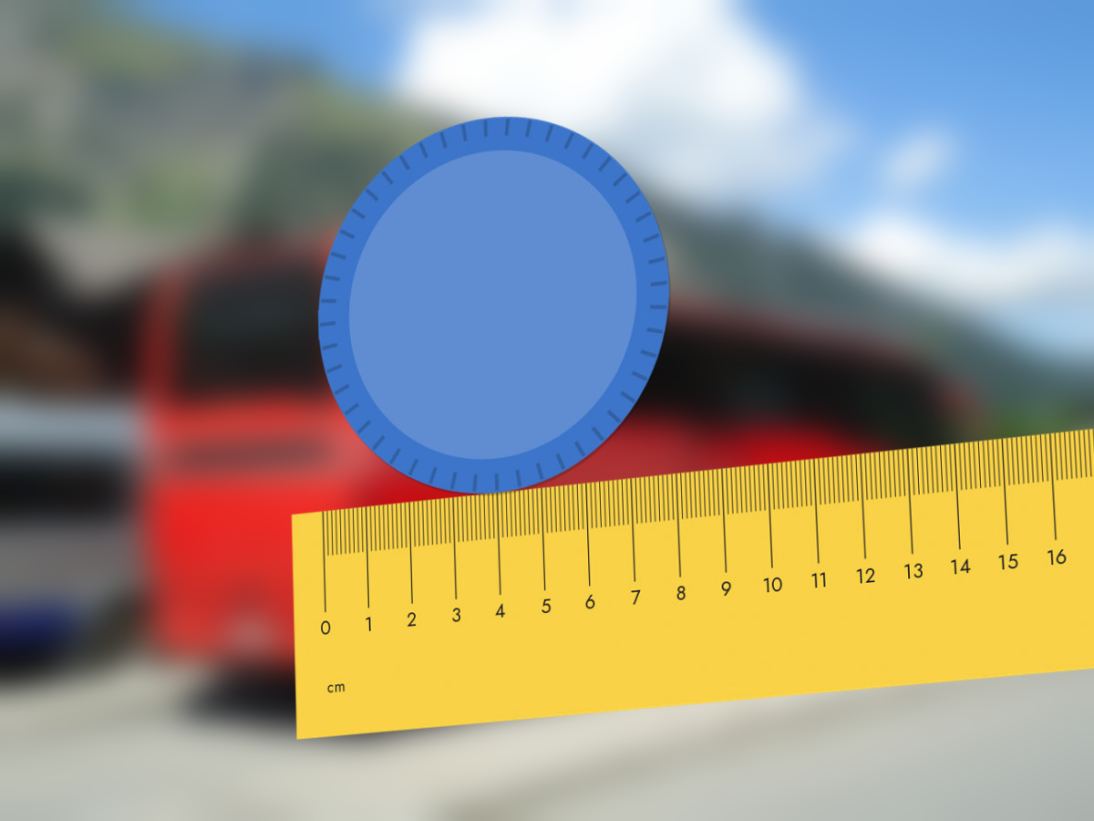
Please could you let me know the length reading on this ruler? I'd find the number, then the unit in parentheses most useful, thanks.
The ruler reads 8 (cm)
